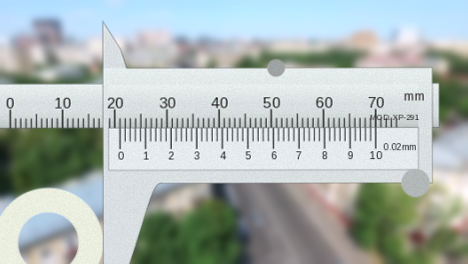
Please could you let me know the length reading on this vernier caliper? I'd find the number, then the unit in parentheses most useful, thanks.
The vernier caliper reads 21.0 (mm)
